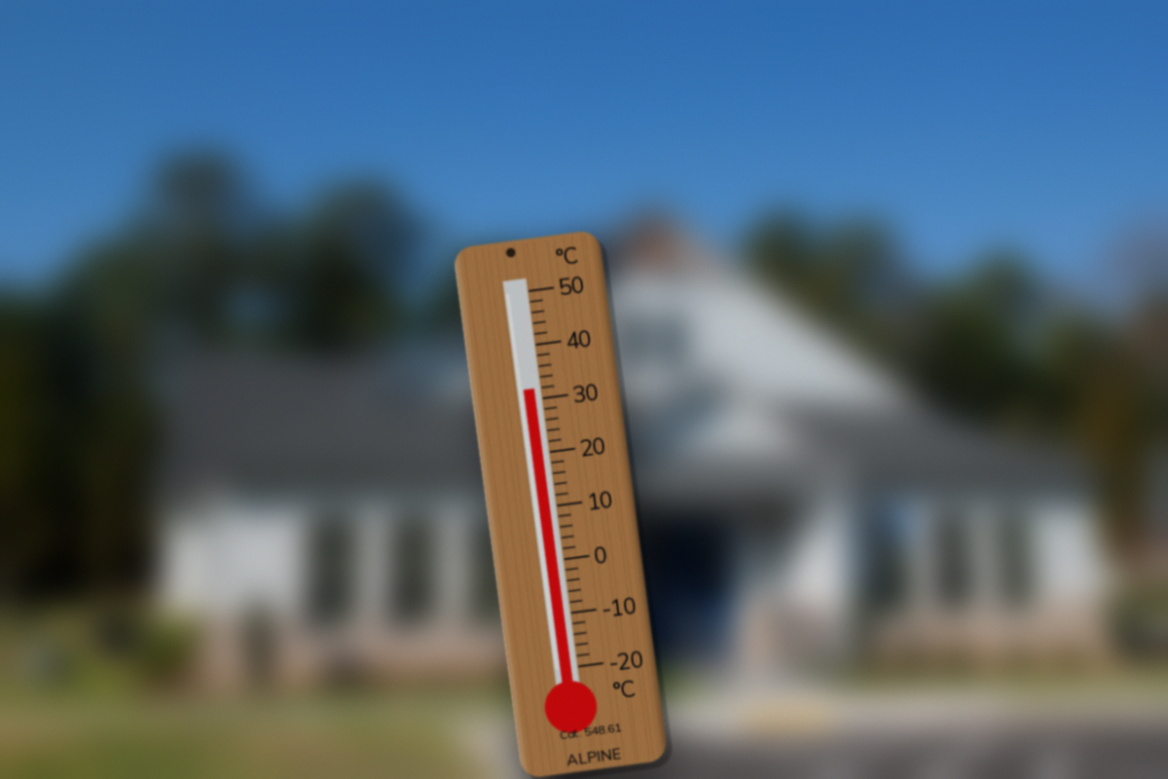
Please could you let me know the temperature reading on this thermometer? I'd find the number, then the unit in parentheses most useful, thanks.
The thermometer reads 32 (°C)
